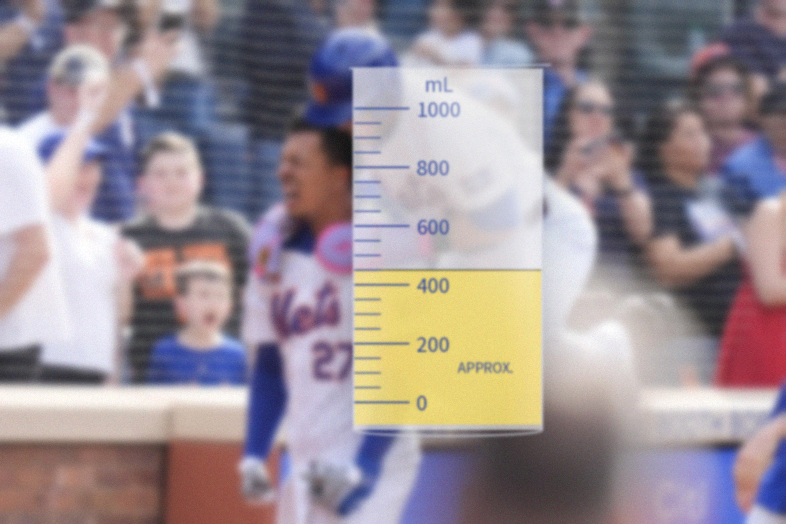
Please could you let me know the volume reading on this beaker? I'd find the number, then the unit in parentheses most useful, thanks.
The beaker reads 450 (mL)
